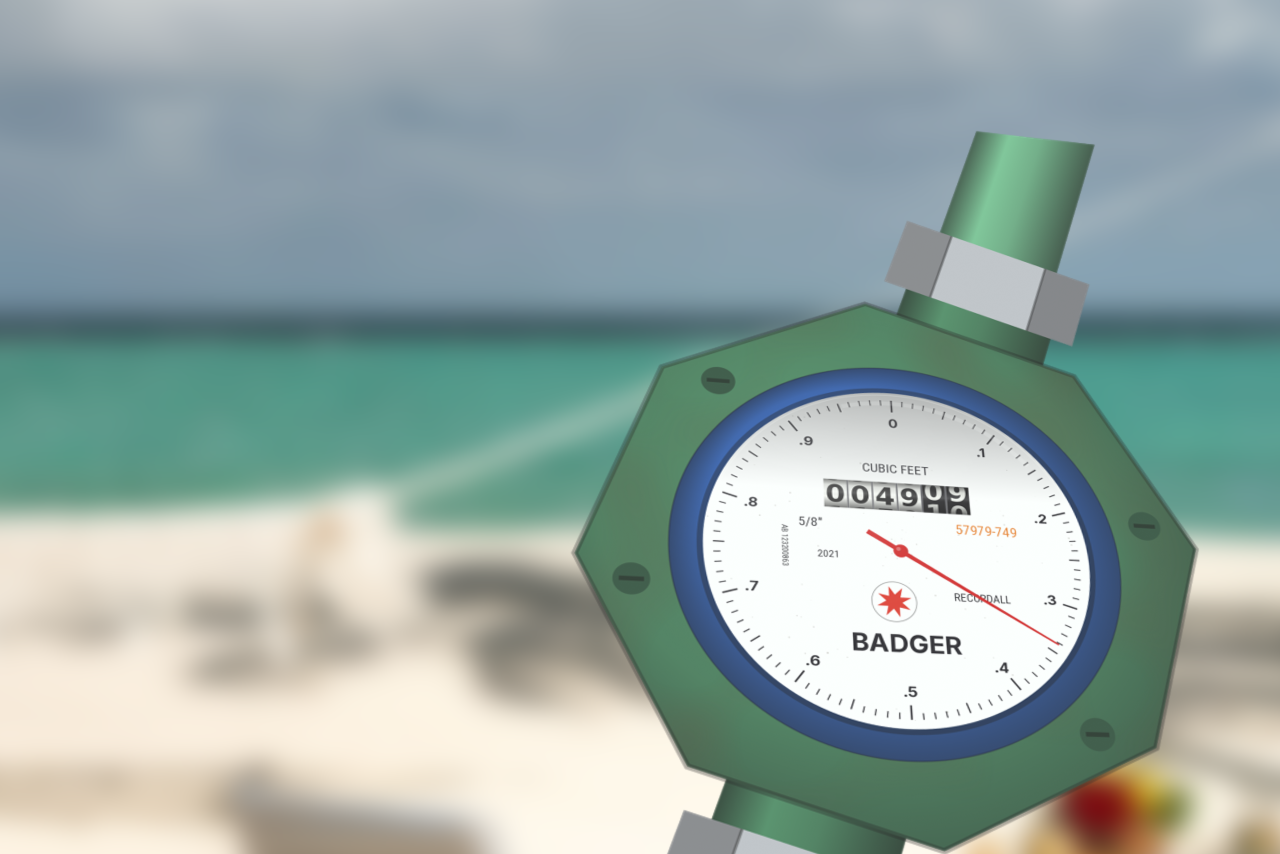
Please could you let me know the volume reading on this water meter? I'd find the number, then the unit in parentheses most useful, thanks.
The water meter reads 4909.34 (ft³)
